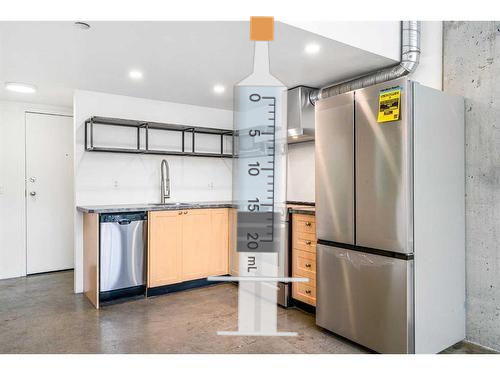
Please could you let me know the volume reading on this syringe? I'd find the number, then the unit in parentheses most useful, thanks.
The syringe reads 16 (mL)
